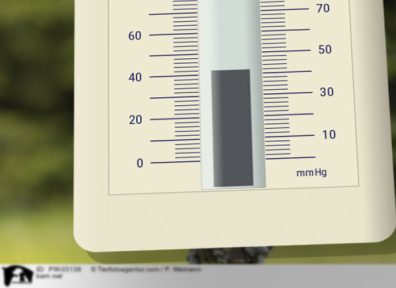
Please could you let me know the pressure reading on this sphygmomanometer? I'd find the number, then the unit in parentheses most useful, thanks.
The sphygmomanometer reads 42 (mmHg)
